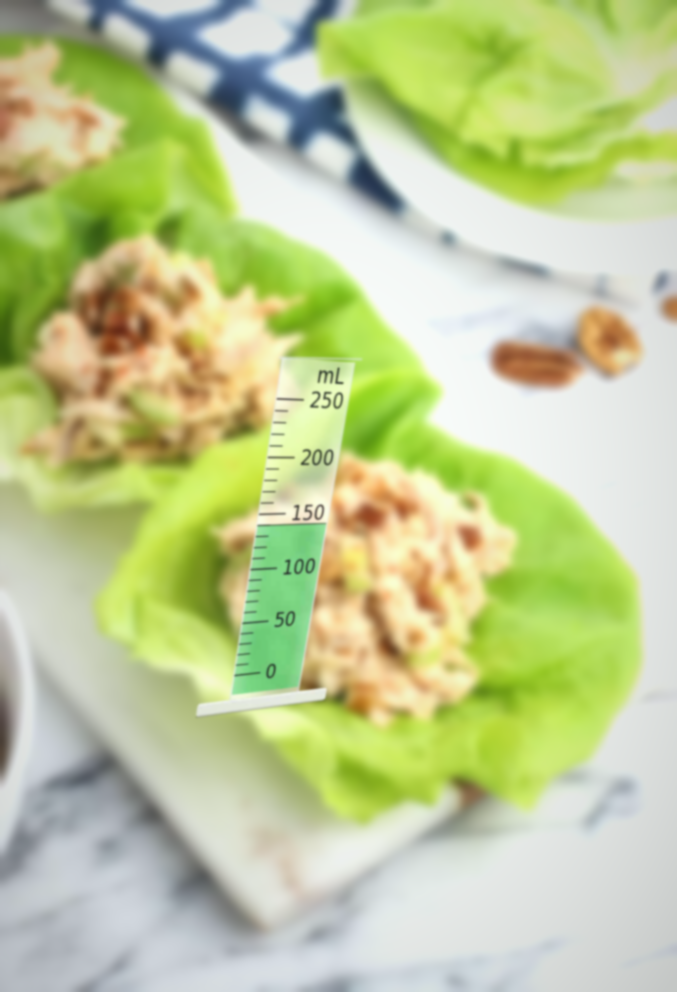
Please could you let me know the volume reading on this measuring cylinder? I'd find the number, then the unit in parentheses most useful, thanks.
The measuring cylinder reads 140 (mL)
